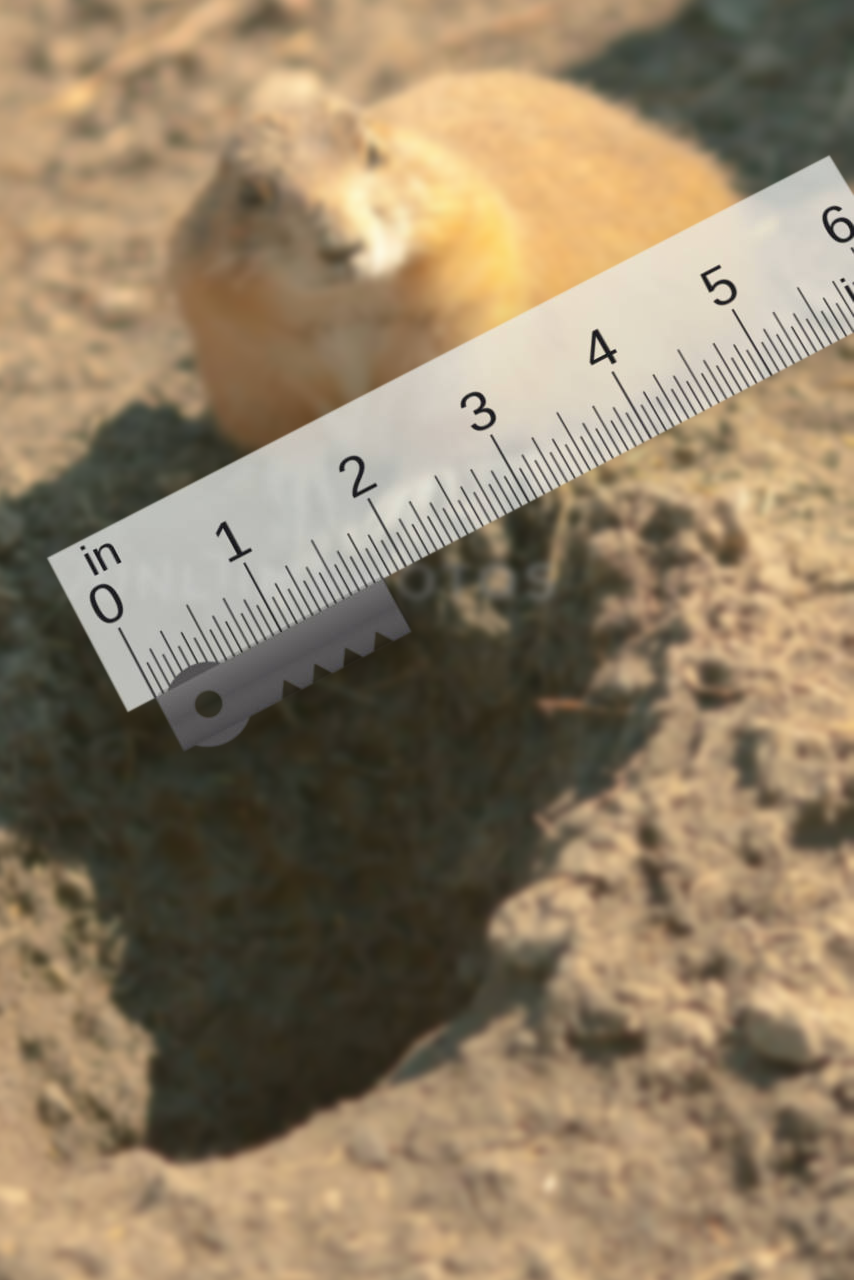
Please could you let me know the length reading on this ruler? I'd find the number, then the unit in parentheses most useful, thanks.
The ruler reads 1.8125 (in)
